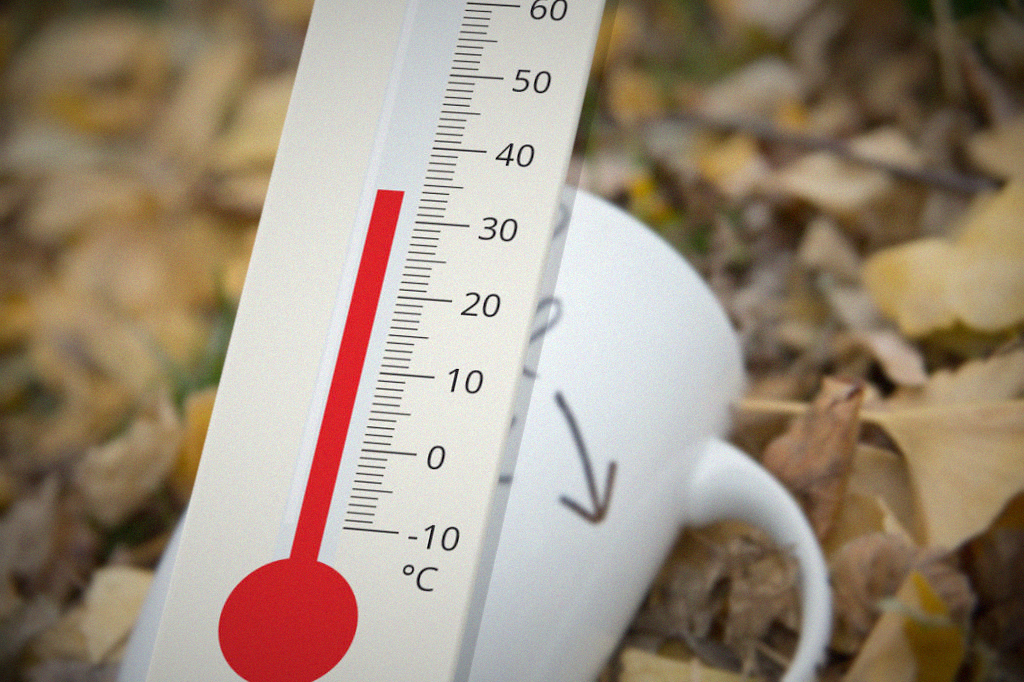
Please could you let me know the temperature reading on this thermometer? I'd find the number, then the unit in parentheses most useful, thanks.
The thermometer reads 34 (°C)
